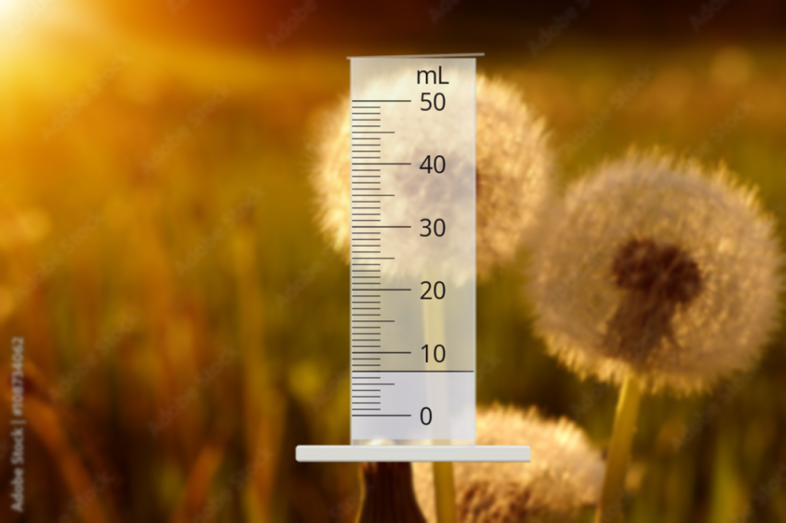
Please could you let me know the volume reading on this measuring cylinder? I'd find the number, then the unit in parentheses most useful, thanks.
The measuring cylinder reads 7 (mL)
